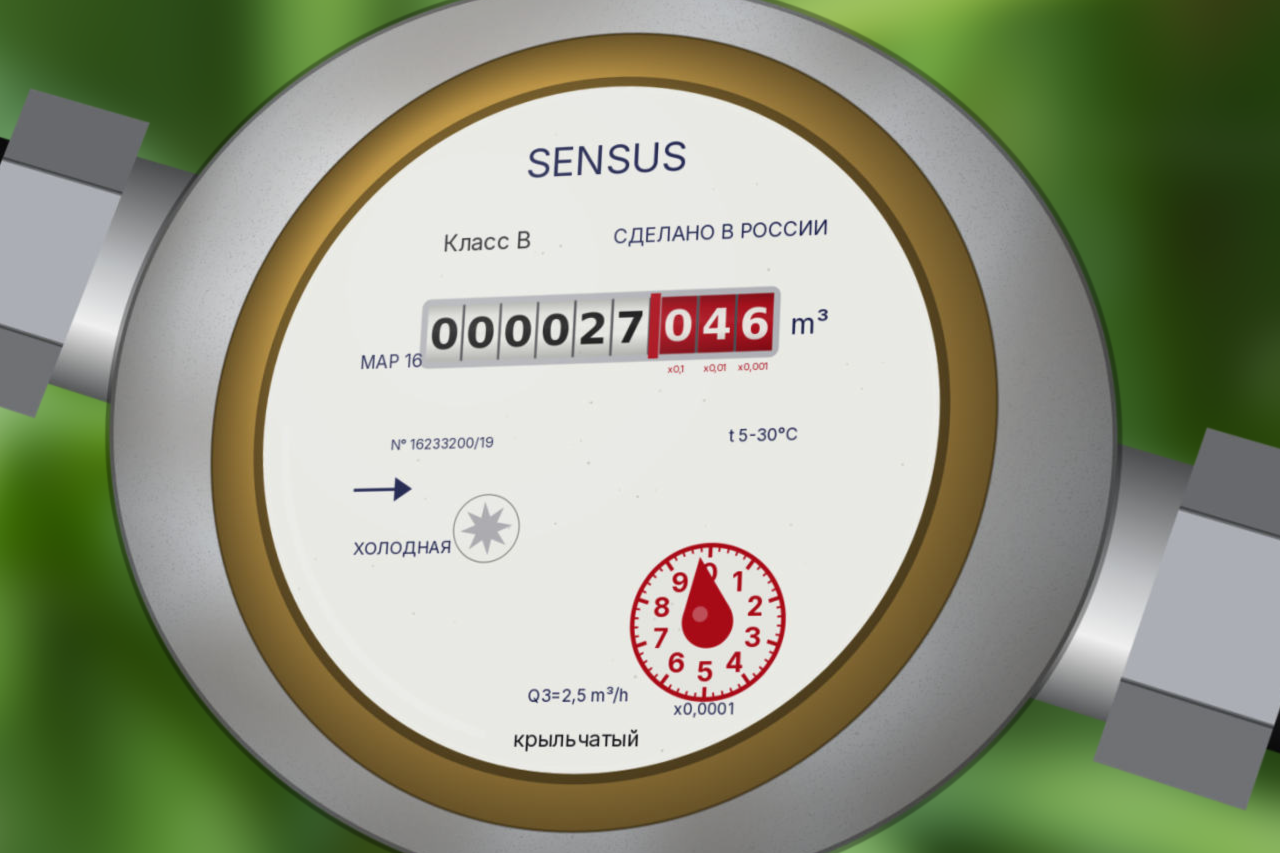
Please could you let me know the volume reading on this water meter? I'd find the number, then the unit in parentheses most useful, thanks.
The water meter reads 27.0459 (m³)
